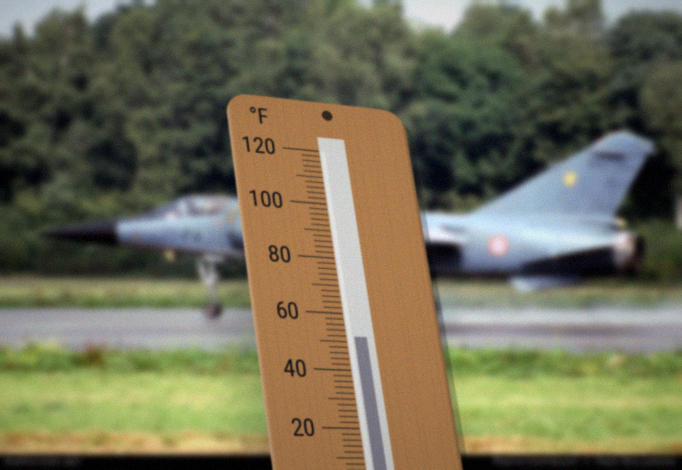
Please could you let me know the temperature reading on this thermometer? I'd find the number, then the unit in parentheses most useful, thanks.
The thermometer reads 52 (°F)
